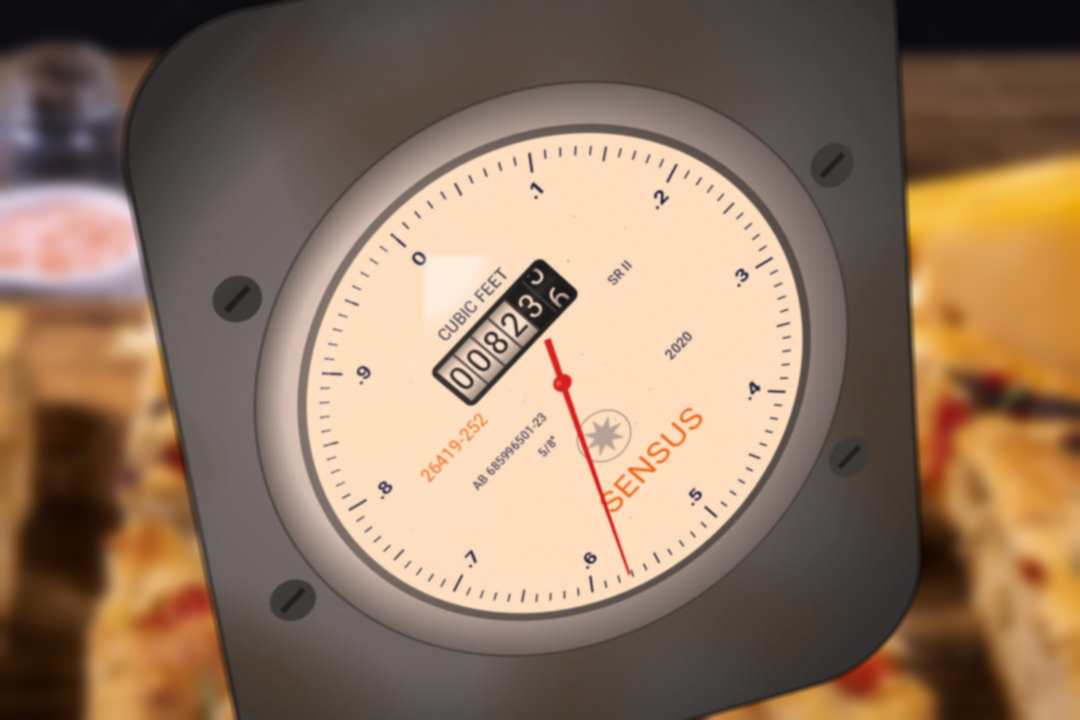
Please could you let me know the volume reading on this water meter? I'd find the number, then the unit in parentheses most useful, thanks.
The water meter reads 8235.57 (ft³)
